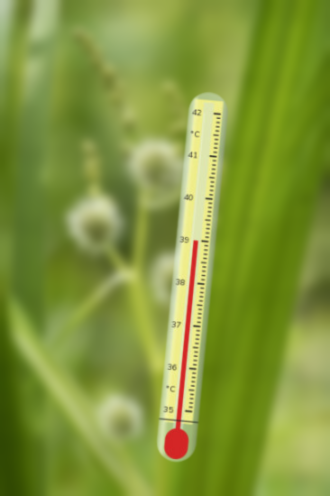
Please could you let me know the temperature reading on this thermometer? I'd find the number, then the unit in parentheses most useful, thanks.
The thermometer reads 39 (°C)
